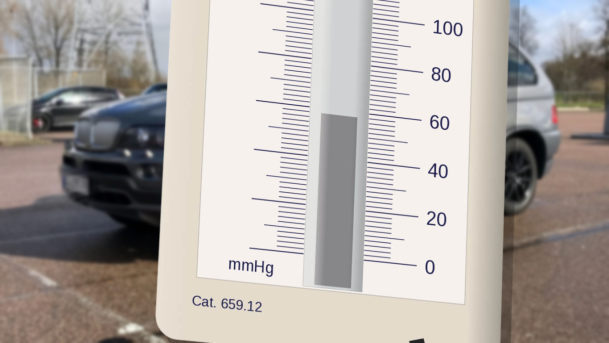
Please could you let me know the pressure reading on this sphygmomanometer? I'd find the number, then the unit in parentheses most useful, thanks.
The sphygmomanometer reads 58 (mmHg)
